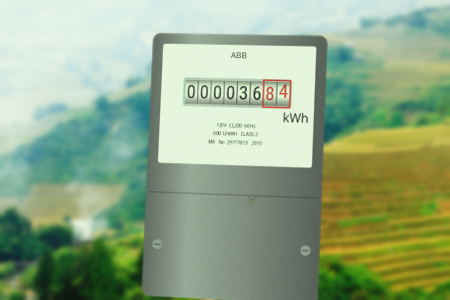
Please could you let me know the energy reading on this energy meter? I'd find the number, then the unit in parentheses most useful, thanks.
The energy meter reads 36.84 (kWh)
